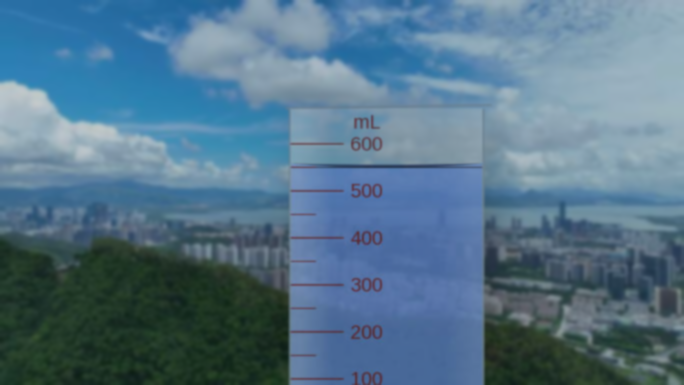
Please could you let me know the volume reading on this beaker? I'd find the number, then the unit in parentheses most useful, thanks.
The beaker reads 550 (mL)
